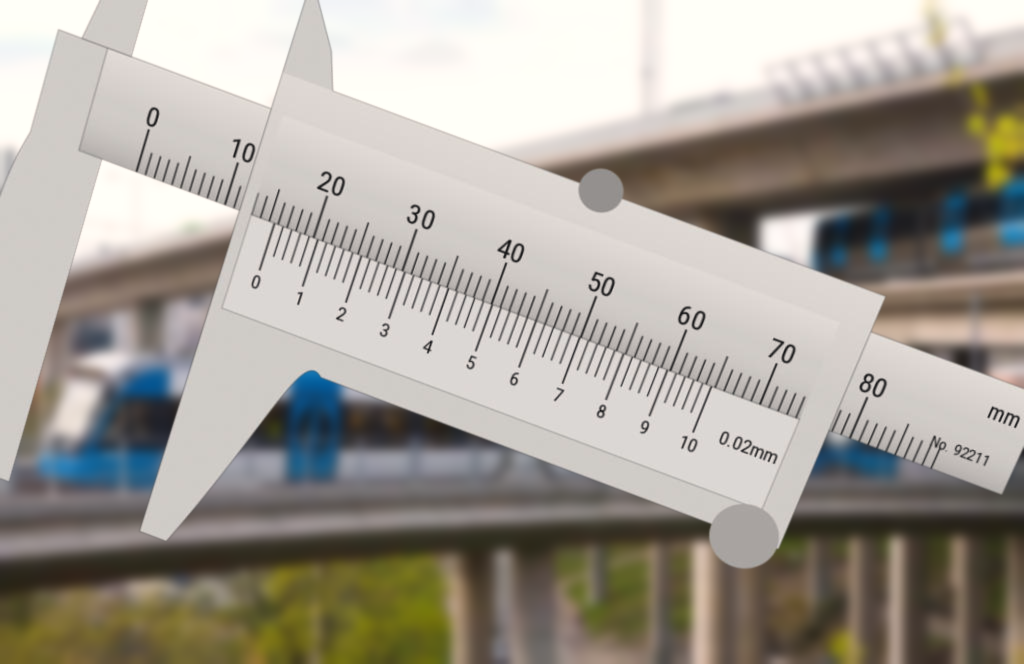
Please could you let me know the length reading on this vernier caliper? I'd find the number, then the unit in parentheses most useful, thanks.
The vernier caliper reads 15.6 (mm)
